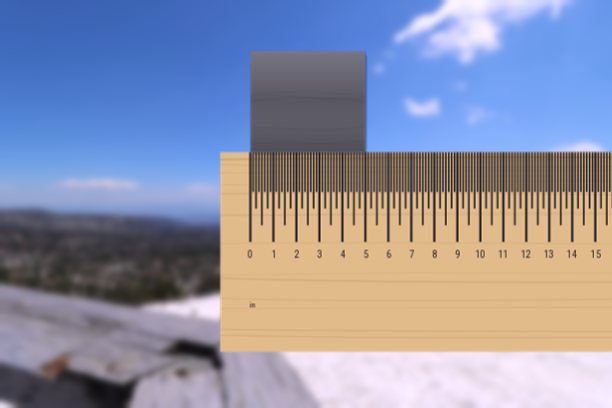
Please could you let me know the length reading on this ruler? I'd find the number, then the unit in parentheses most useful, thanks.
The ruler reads 5 (in)
